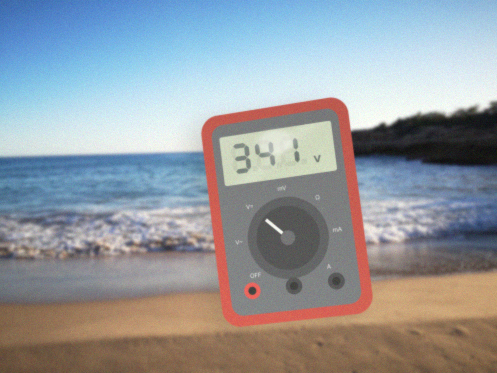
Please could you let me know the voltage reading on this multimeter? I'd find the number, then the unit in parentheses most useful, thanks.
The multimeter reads 341 (V)
